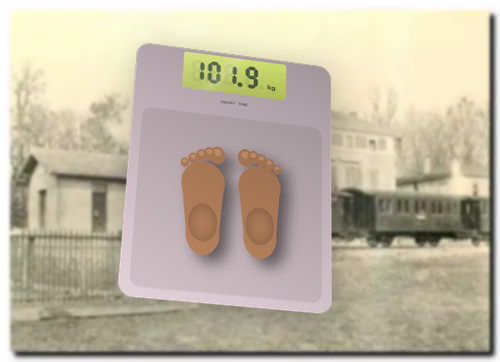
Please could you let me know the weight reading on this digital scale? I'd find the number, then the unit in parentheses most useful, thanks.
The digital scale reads 101.9 (kg)
